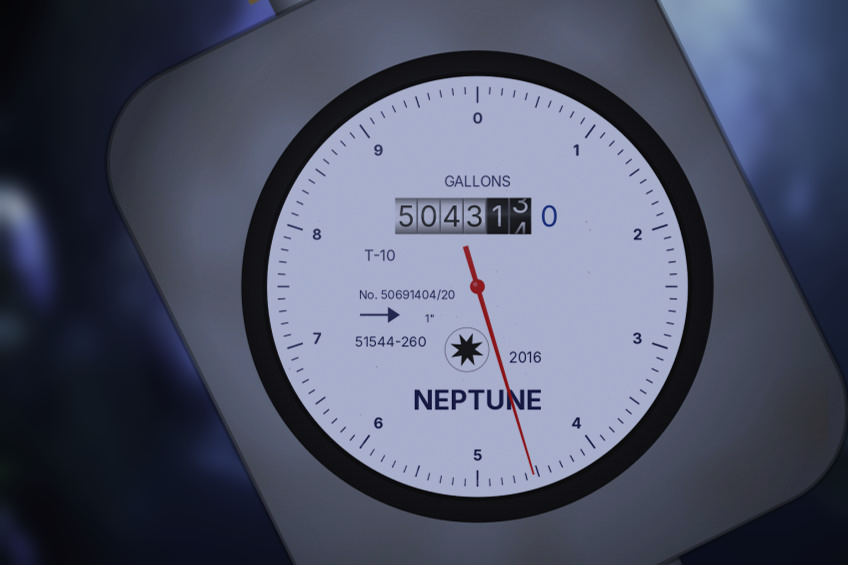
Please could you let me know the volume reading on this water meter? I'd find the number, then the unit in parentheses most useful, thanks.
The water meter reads 5043134.5 (gal)
